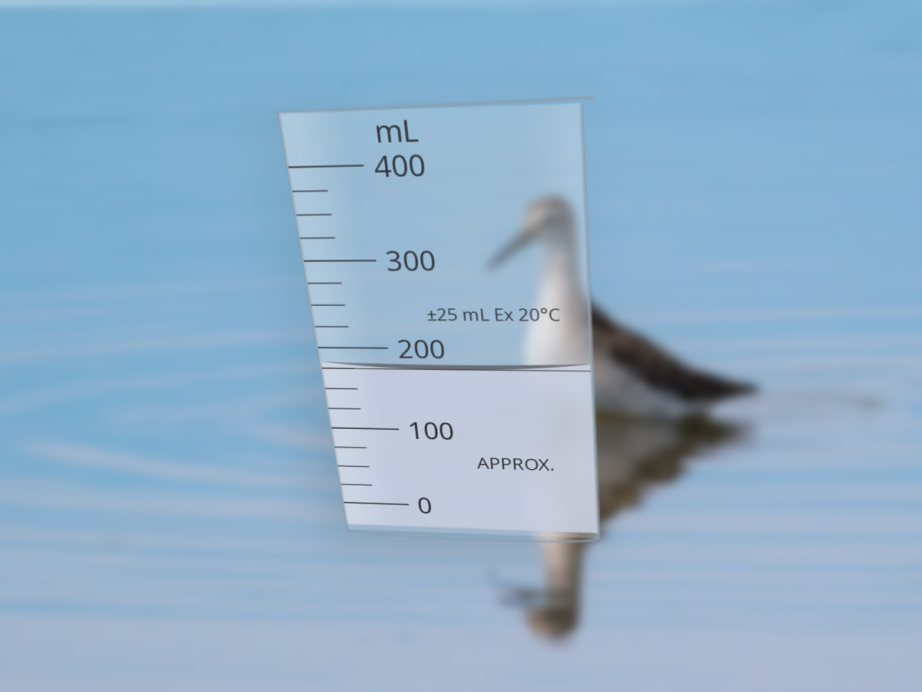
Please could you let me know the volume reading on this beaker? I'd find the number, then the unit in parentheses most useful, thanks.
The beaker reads 175 (mL)
